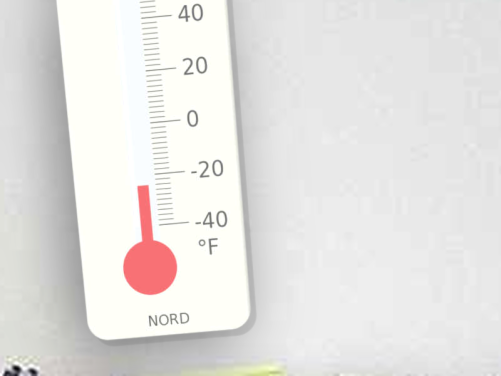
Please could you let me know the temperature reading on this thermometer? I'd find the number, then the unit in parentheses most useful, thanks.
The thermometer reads -24 (°F)
